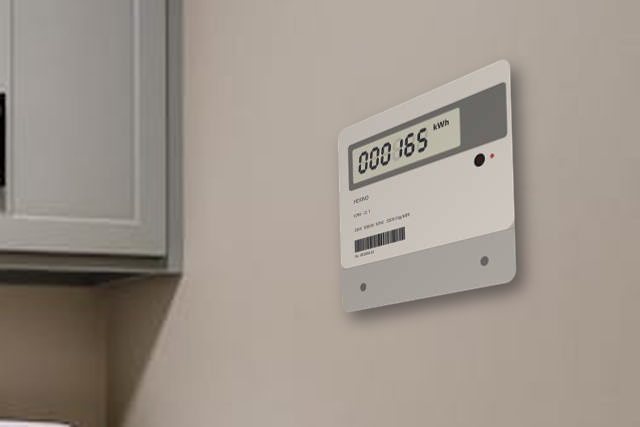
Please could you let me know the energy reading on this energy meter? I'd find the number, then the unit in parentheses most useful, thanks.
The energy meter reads 165 (kWh)
